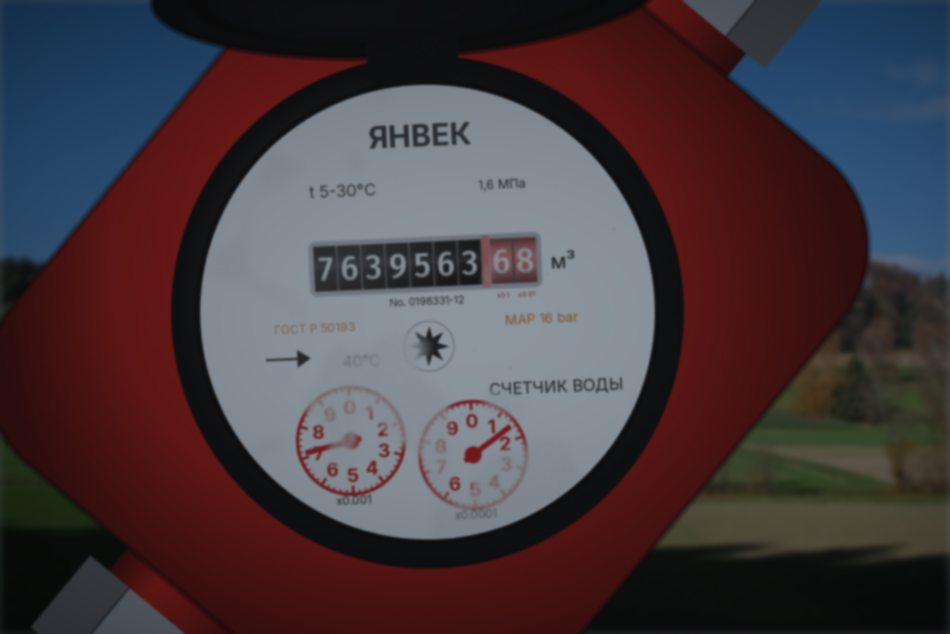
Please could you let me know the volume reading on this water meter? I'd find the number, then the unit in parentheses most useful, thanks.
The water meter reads 7639563.6871 (m³)
